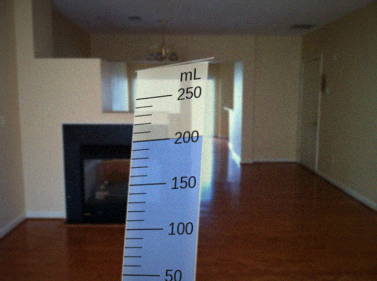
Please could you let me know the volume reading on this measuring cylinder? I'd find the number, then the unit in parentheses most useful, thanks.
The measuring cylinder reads 200 (mL)
